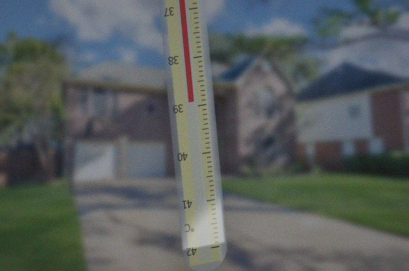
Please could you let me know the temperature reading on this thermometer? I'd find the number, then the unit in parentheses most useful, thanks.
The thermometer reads 38.9 (°C)
